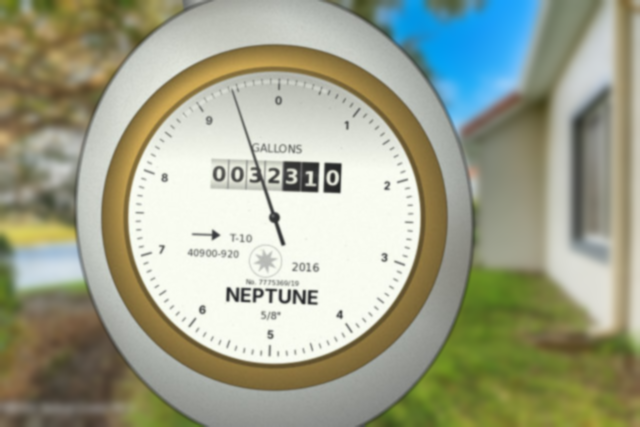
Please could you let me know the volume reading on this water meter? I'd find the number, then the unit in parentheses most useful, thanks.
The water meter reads 32309.4 (gal)
